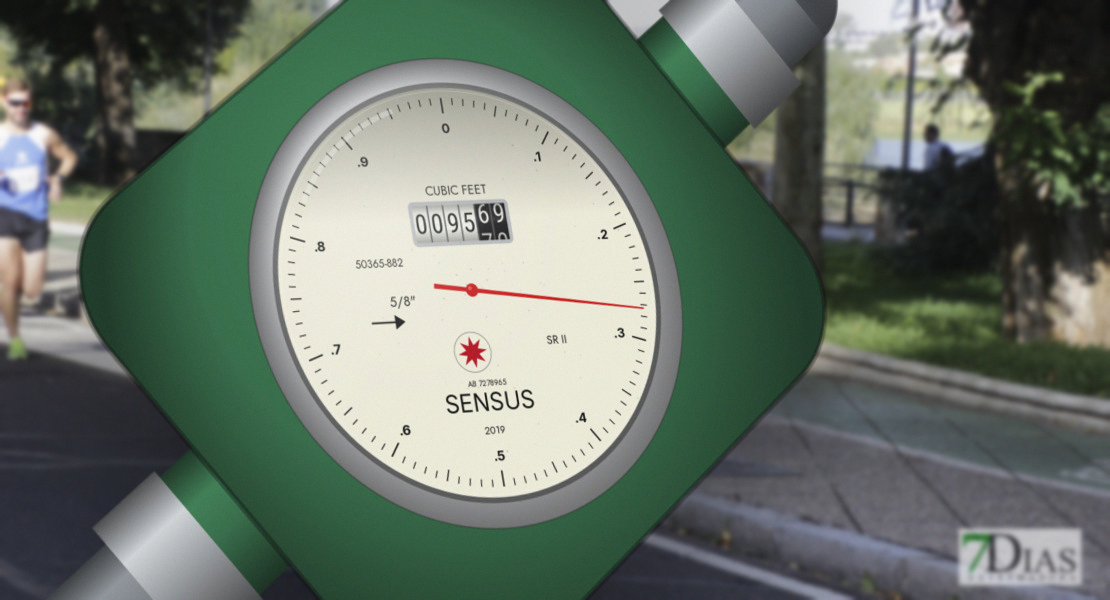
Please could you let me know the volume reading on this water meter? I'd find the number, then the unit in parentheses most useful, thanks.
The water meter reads 9569.27 (ft³)
